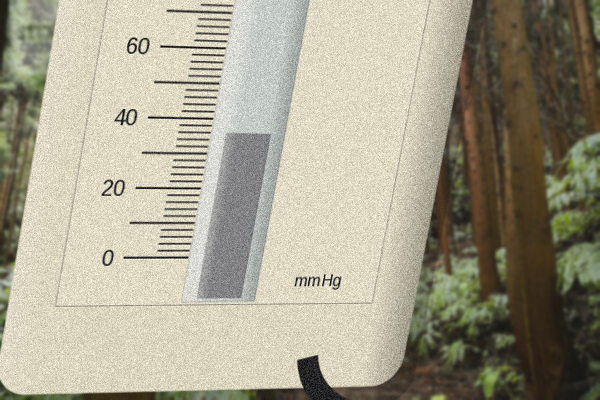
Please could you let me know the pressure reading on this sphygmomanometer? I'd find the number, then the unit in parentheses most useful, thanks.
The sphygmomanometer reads 36 (mmHg)
